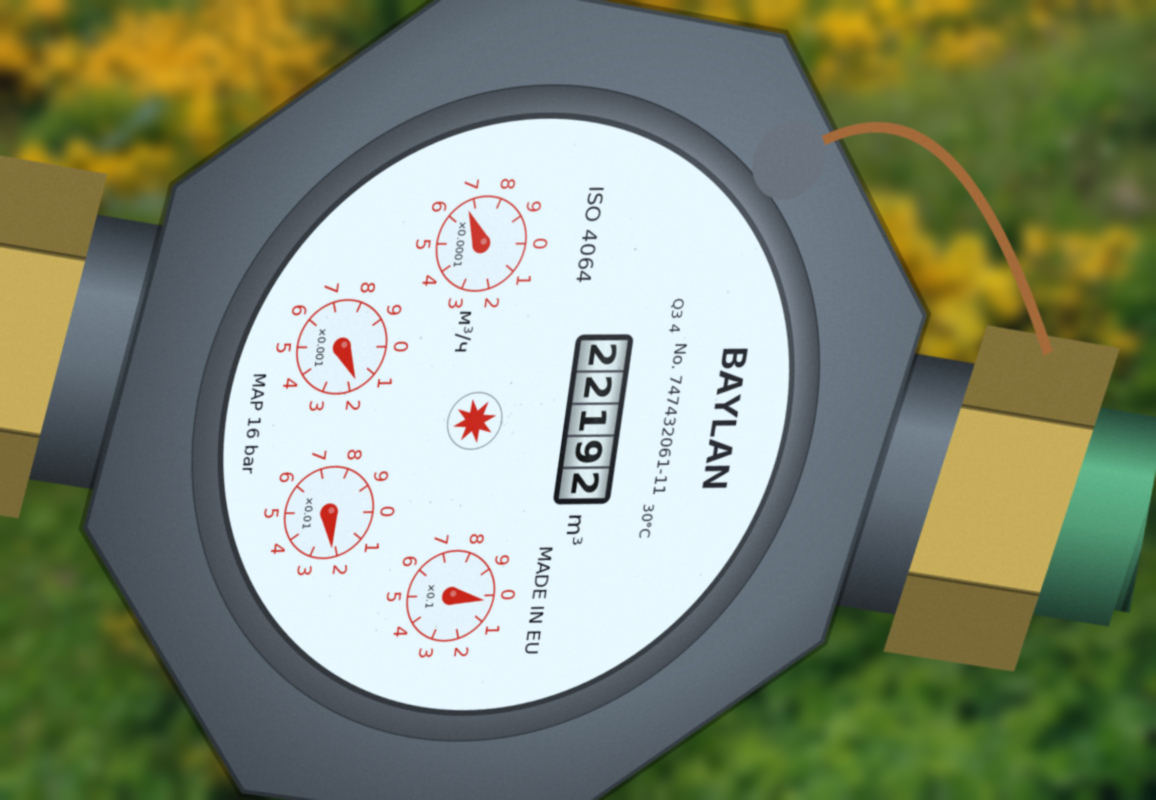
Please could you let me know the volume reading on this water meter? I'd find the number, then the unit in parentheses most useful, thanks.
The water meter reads 22192.0216 (m³)
